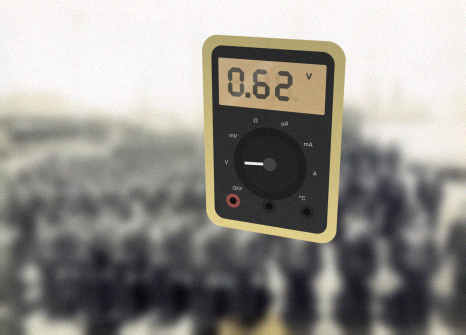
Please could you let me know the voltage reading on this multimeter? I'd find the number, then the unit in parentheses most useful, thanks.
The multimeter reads 0.62 (V)
